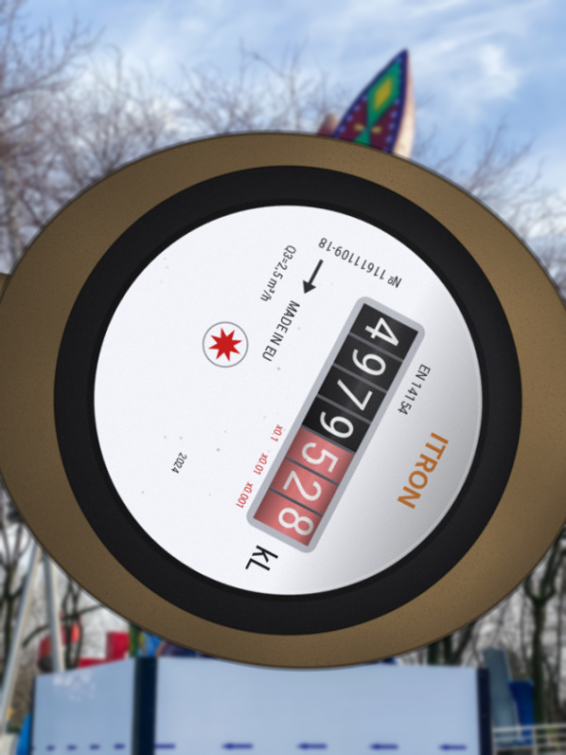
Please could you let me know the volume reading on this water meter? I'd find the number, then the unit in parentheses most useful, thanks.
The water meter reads 4979.528 (kL)
